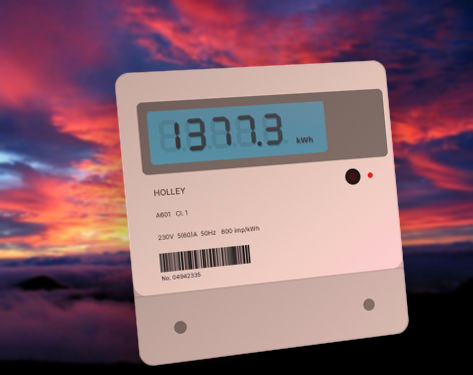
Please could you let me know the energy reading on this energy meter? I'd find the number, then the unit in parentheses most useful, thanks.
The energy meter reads 1377.3 (kWh)
